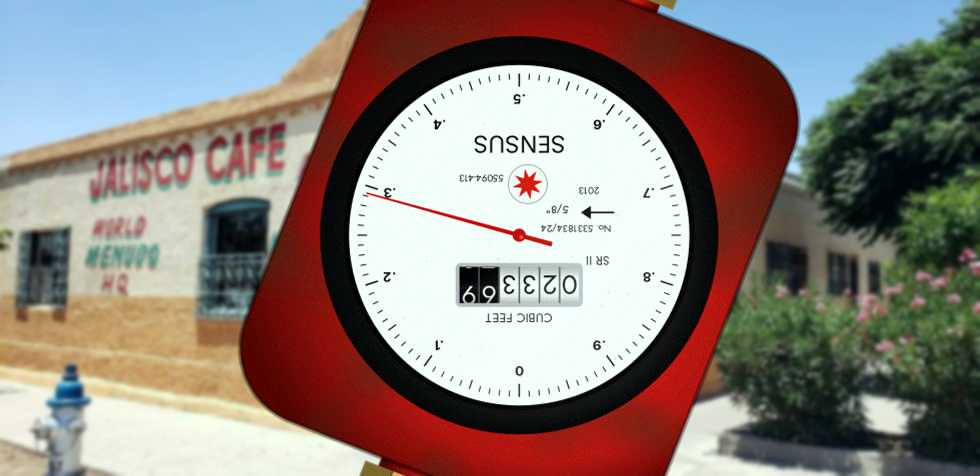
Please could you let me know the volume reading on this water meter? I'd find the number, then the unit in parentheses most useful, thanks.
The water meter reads 23369.29 (ft³)
